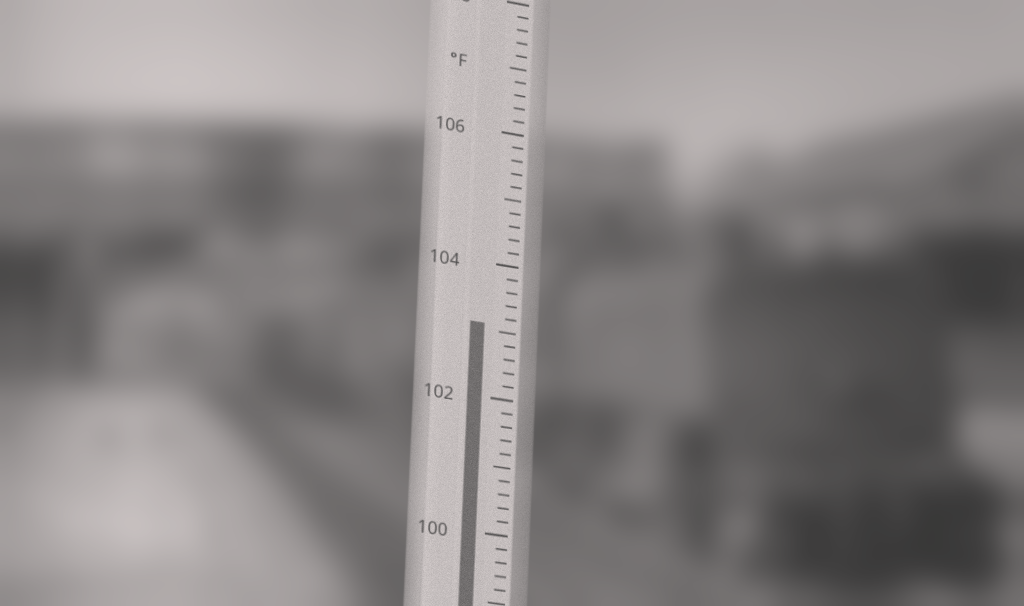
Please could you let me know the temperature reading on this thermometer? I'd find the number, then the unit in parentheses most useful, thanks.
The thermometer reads 103.1 (°F)
